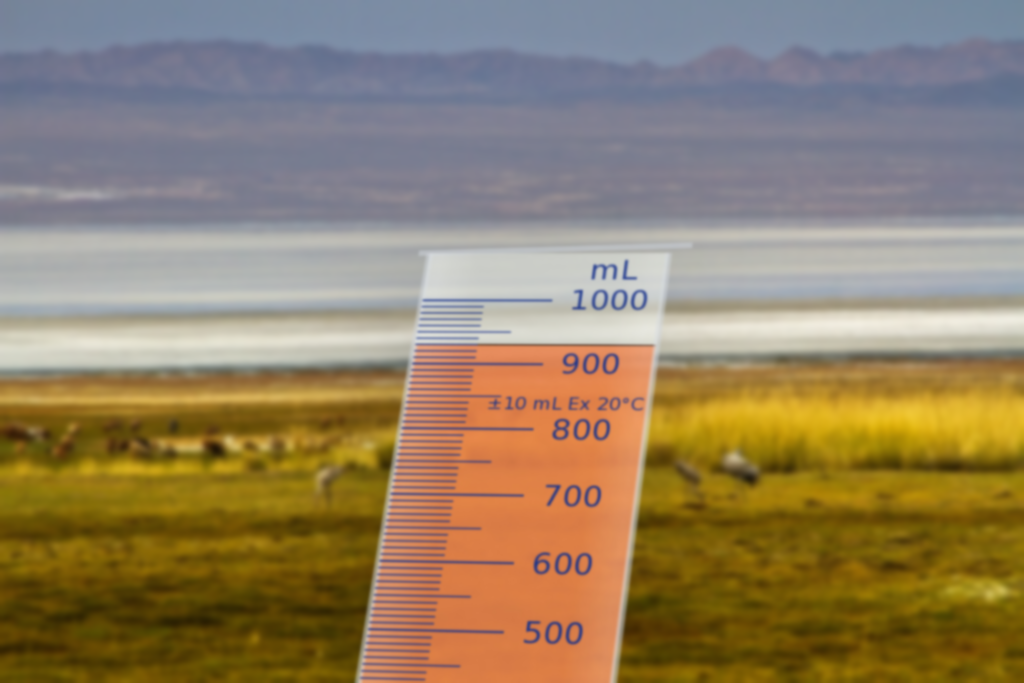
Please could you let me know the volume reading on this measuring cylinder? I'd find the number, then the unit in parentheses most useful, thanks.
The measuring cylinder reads 930 (mL)
